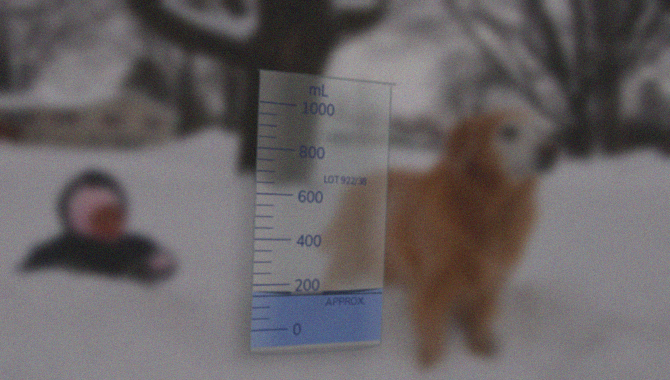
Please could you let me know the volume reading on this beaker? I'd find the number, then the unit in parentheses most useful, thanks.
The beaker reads 150 (mL)
